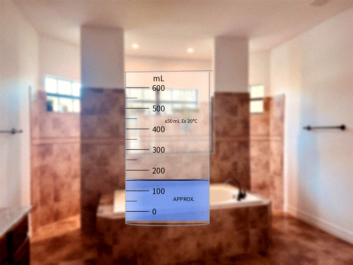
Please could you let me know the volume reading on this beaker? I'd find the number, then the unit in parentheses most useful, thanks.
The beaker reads 150 (mL)
